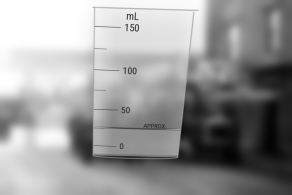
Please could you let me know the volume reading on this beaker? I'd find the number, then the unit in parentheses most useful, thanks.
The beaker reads 25 (mL)
